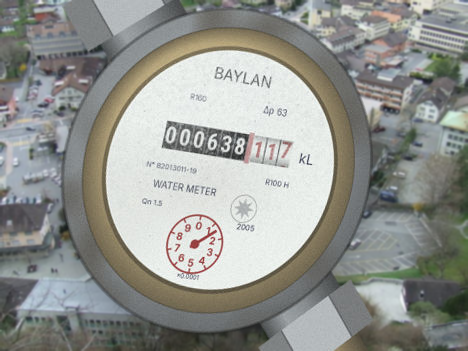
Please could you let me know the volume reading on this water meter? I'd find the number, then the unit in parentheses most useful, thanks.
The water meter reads 638.1171 (kL)
